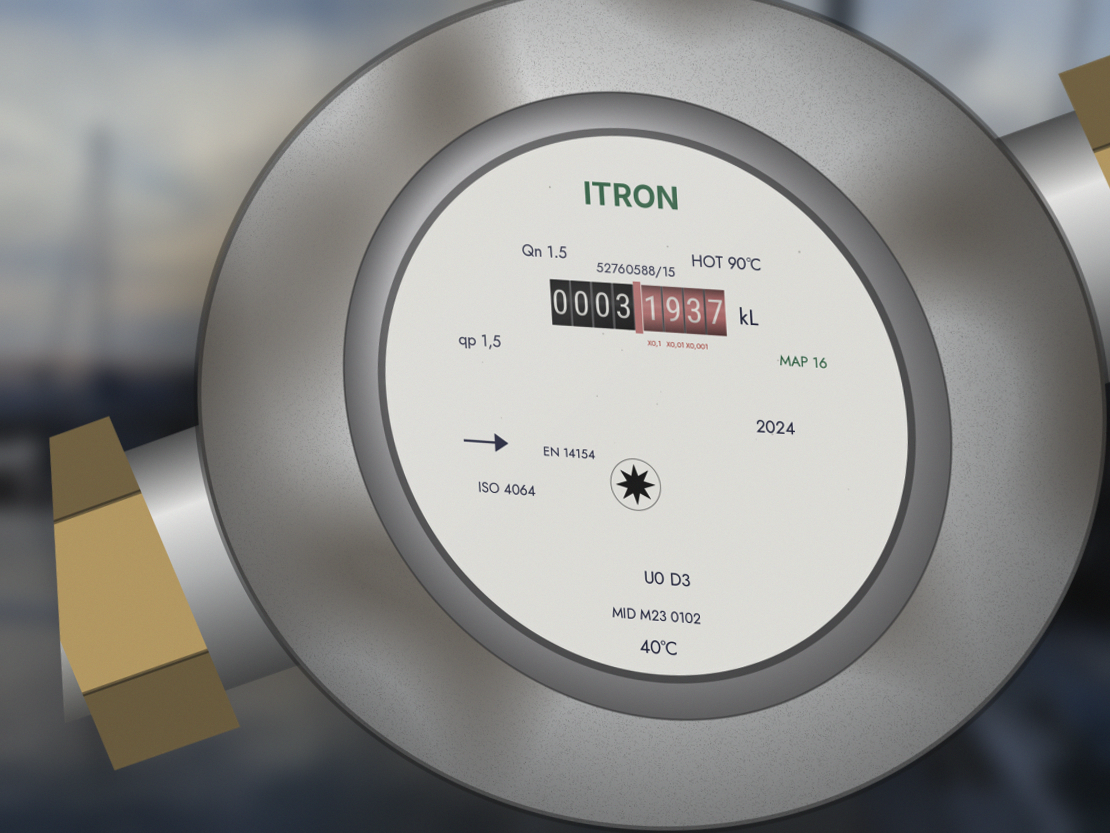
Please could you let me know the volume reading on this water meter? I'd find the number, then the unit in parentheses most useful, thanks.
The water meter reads 3.1937 (kL)
